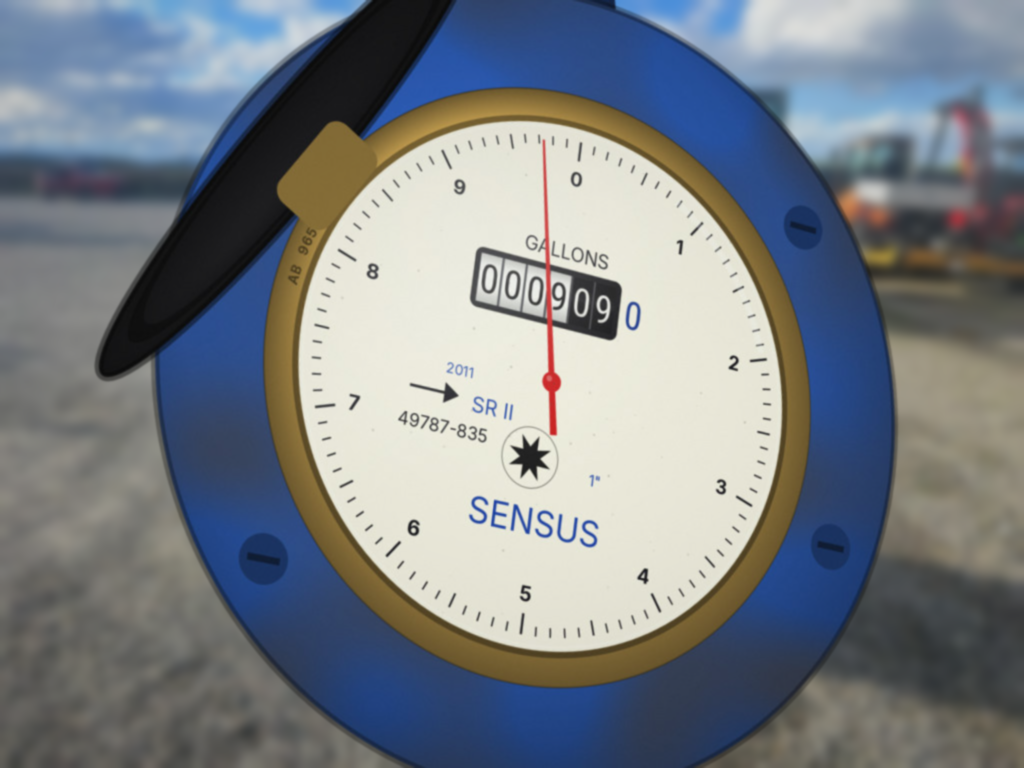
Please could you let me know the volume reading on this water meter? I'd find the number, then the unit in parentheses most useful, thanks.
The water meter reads 9089.7 (gal)
